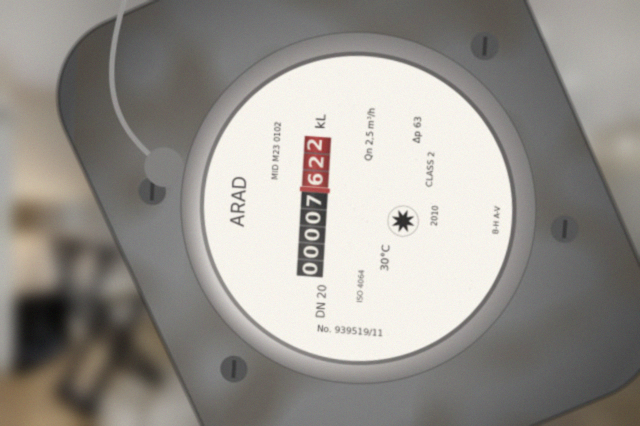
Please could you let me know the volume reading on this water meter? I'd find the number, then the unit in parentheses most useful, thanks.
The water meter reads 7.622 (kL)
